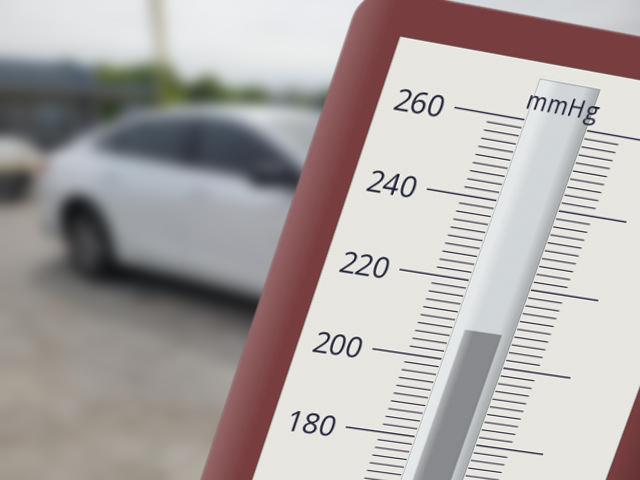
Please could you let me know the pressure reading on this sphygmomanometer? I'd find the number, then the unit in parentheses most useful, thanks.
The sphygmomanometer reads 208 (mmHg)
